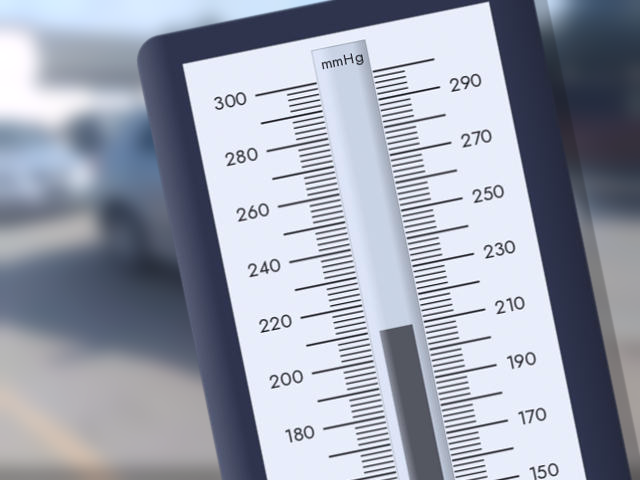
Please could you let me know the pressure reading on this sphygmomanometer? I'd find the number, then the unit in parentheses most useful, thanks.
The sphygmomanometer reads 210 (mmHg)
